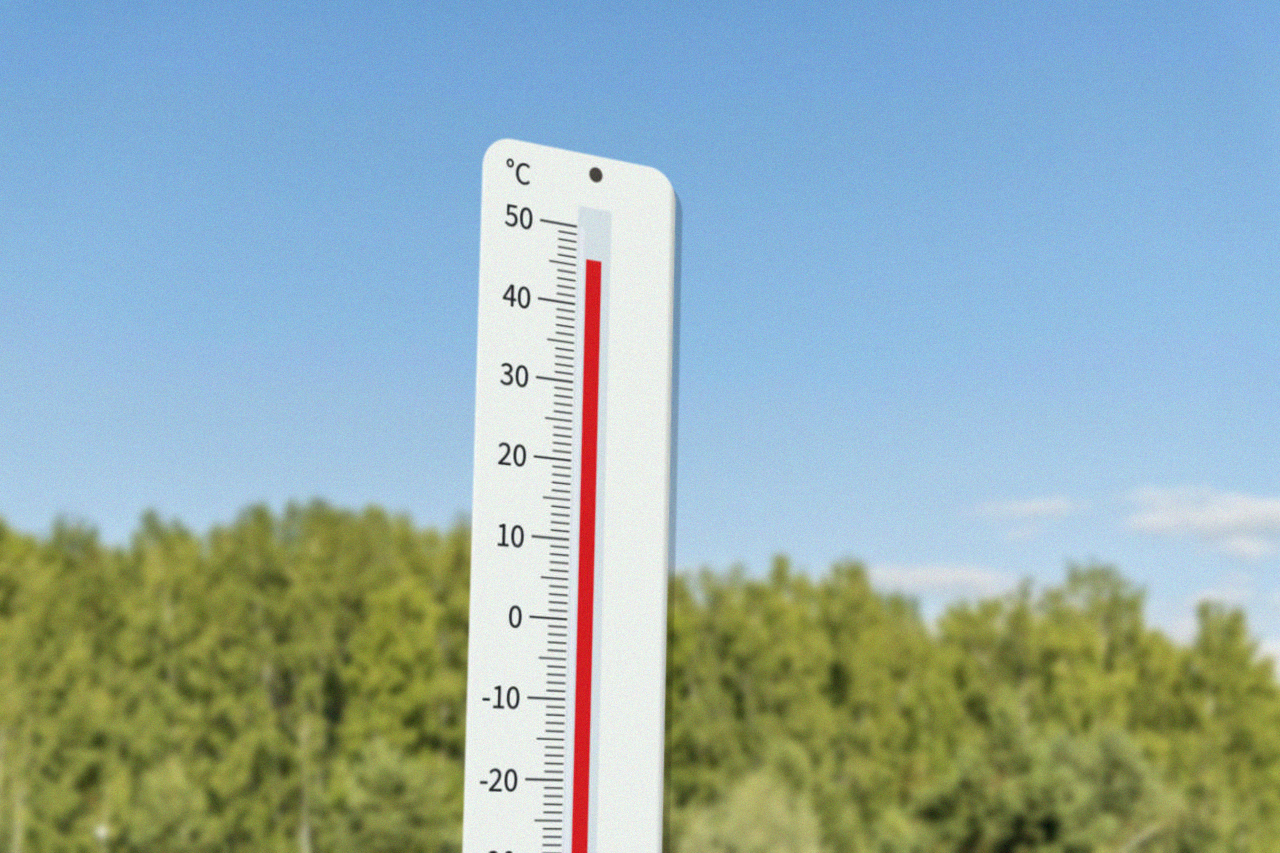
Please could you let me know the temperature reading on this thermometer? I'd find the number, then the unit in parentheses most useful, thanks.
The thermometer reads 46 (°C)
